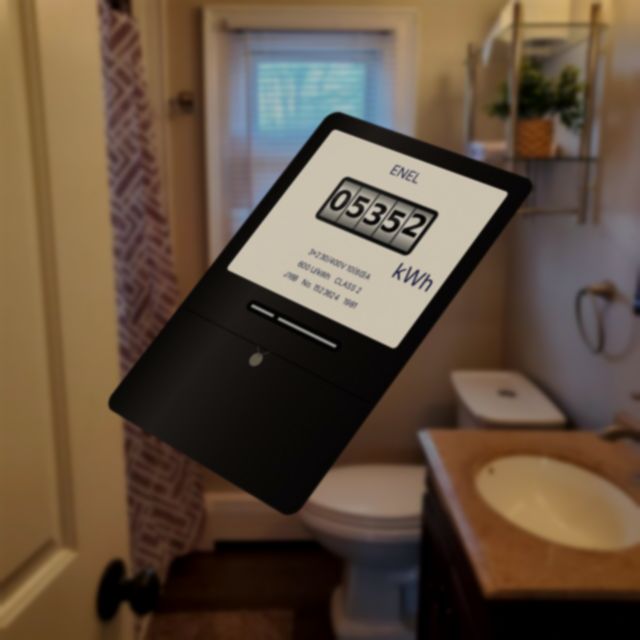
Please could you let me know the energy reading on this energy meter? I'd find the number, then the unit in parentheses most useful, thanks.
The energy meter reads 5352 (kWh)
